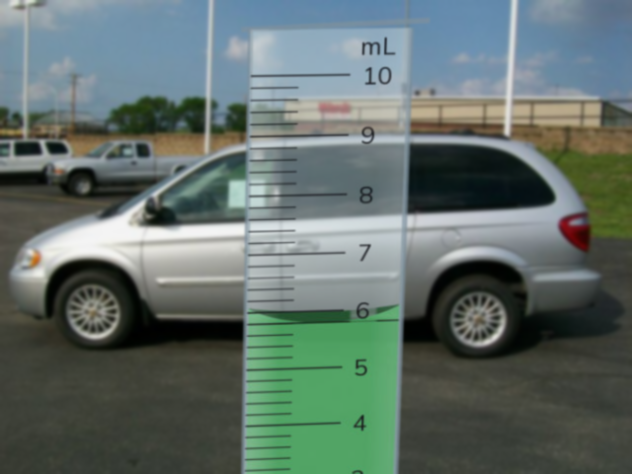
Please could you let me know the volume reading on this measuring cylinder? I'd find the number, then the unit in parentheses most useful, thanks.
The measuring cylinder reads 5.8 (mL)
